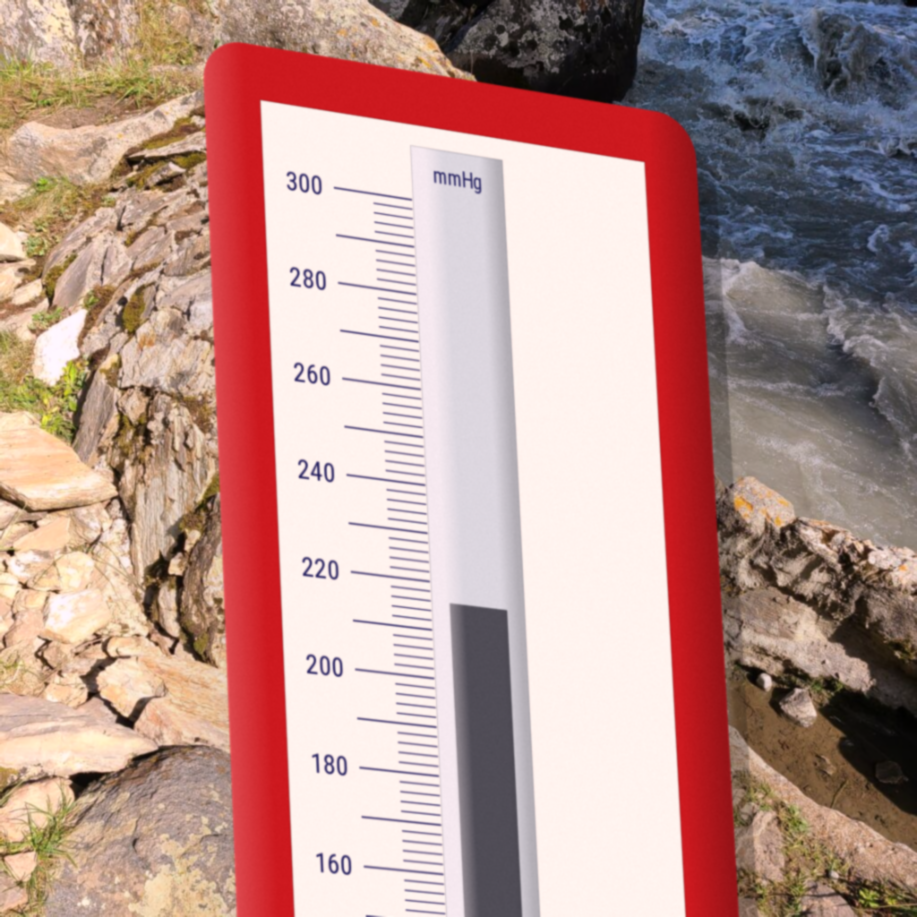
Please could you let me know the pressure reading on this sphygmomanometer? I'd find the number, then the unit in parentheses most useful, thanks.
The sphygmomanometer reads 216 (mmHg)
